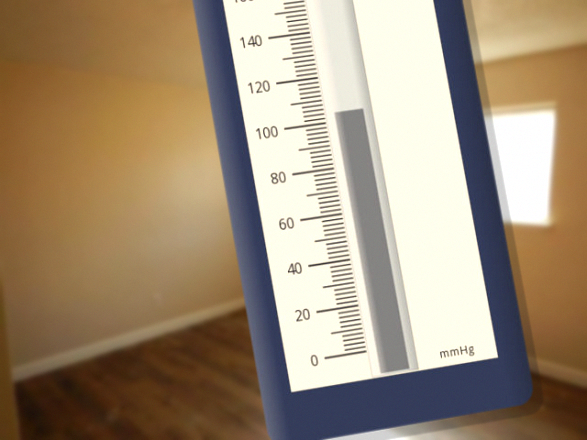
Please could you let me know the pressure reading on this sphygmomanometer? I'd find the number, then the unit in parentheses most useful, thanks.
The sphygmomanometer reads 104 (mmHg)
